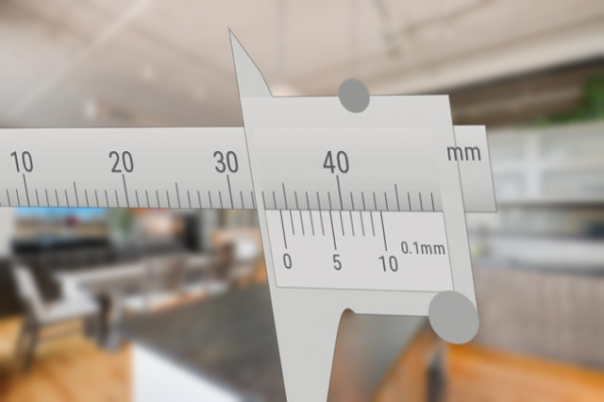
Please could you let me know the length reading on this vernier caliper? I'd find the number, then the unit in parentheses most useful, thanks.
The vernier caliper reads 34.4 (mm)
